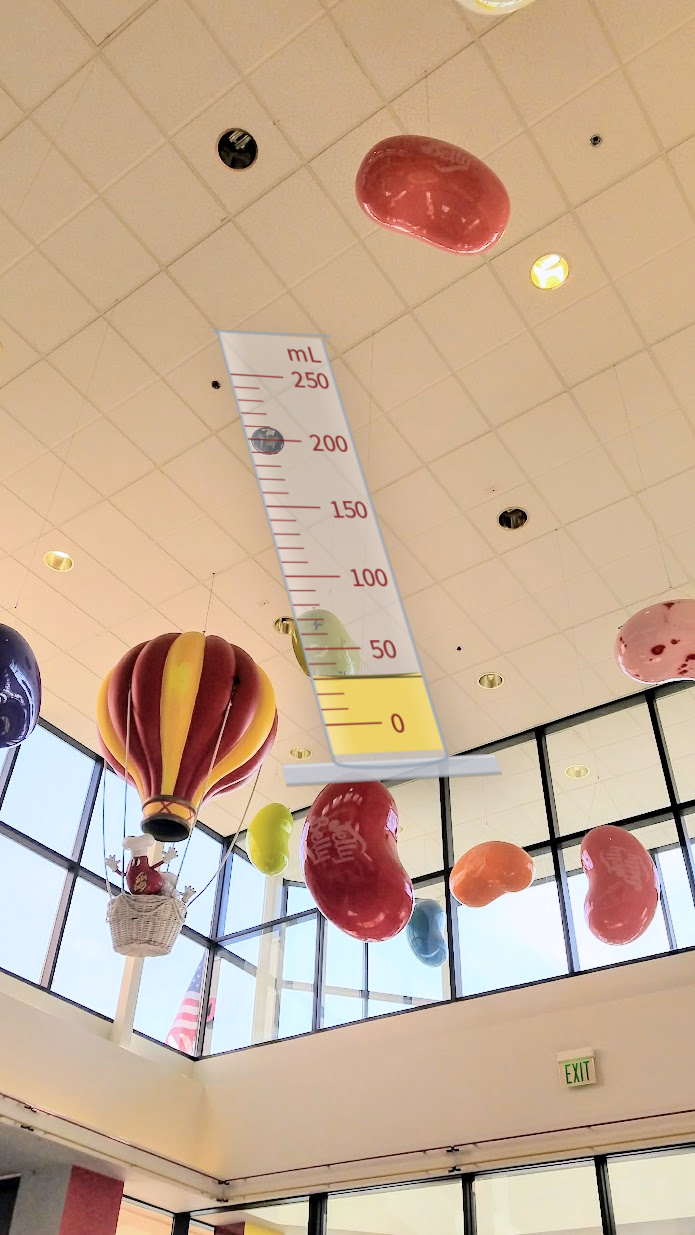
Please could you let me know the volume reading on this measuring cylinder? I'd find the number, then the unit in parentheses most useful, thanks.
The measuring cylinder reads 30 (mL)
